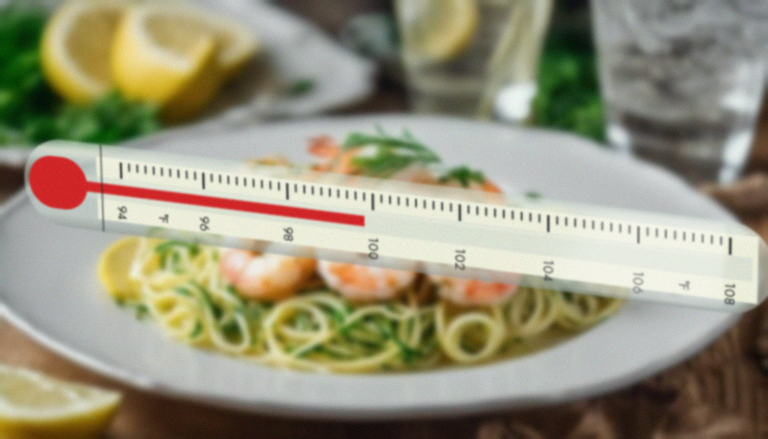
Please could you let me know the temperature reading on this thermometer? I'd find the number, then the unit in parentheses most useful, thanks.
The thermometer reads 99.8 (°F)
